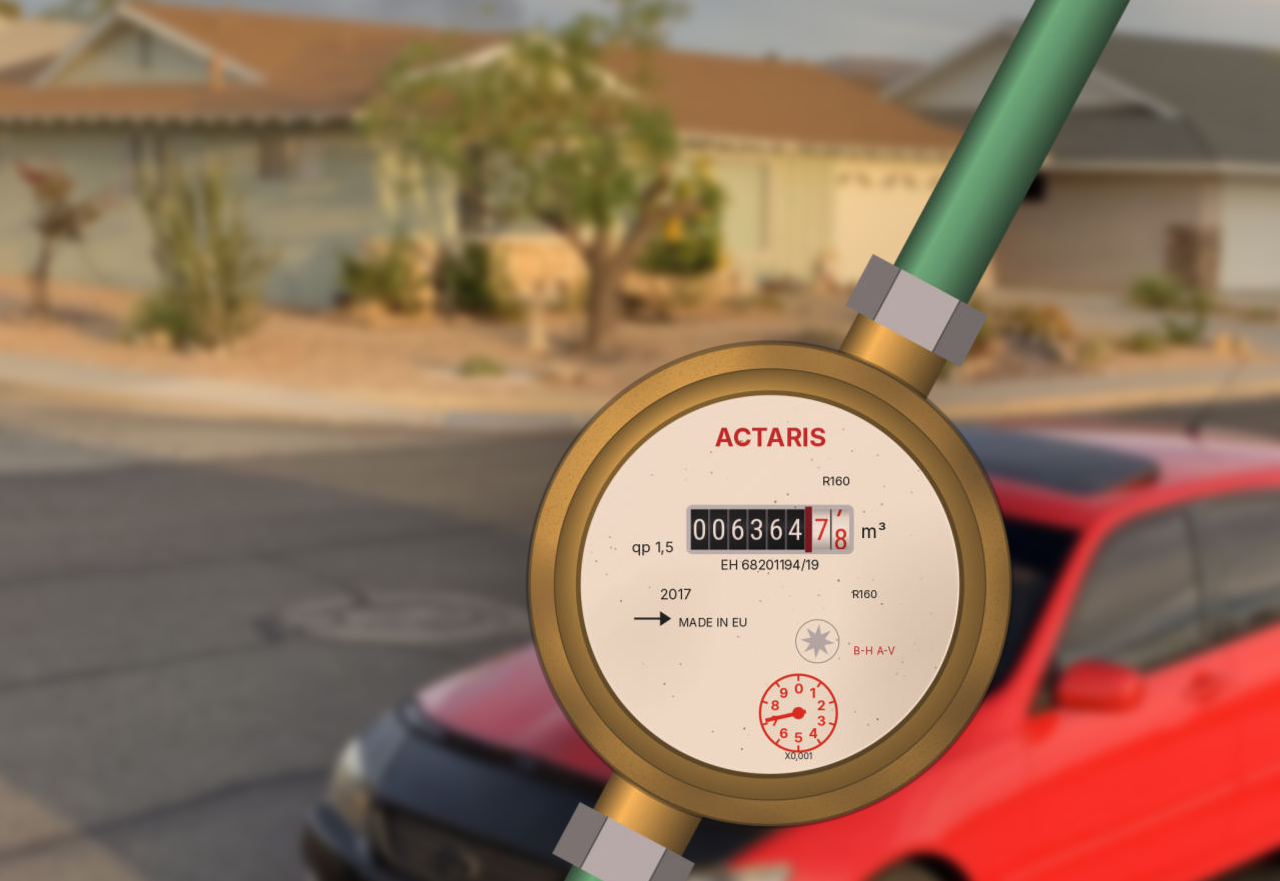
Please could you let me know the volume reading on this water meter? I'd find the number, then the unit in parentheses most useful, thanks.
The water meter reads 6364.777 (m³)
